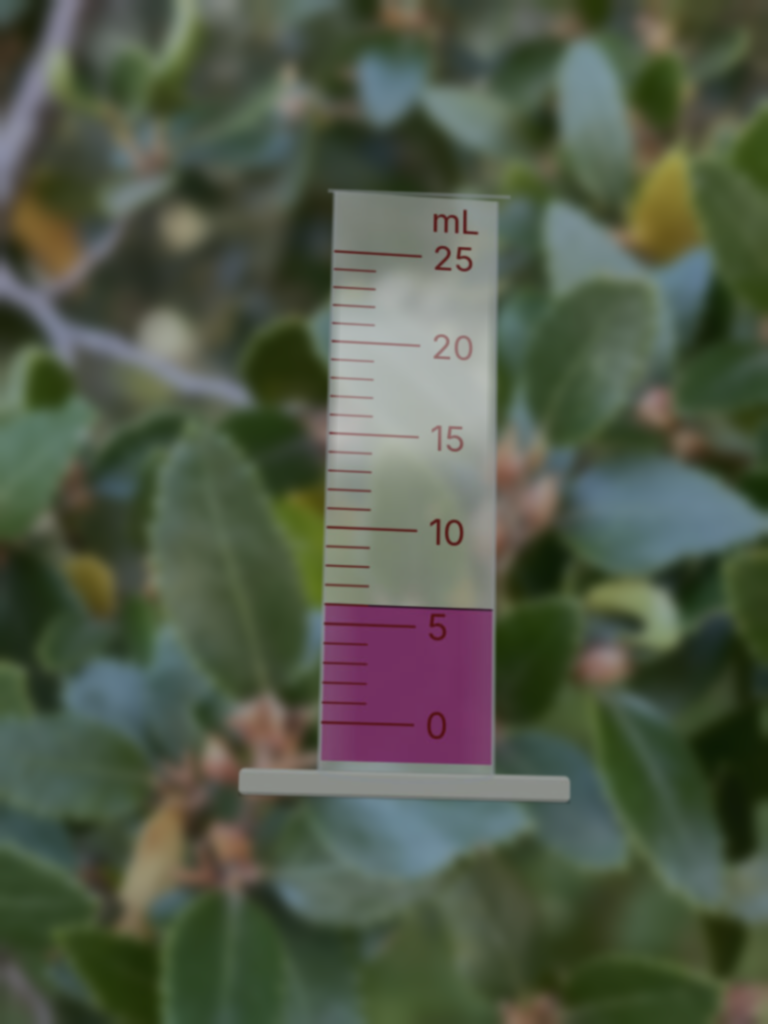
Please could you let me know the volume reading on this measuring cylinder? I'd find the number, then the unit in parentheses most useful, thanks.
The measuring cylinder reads 6 (mL)
